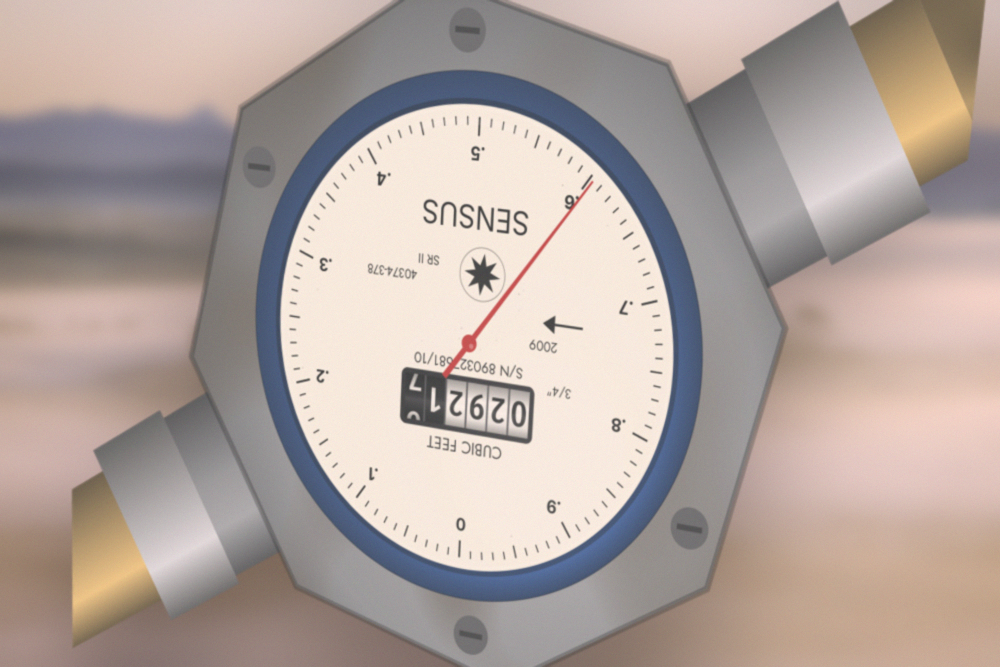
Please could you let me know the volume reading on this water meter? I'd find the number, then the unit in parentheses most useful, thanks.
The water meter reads 29216.60 (ft³)
